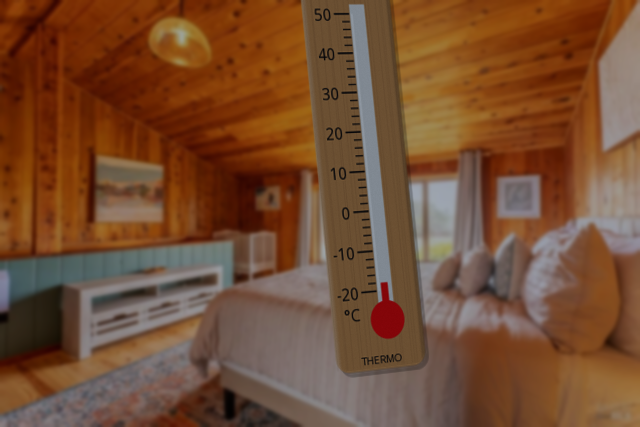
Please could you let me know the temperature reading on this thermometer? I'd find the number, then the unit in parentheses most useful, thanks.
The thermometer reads -18 (°C)
